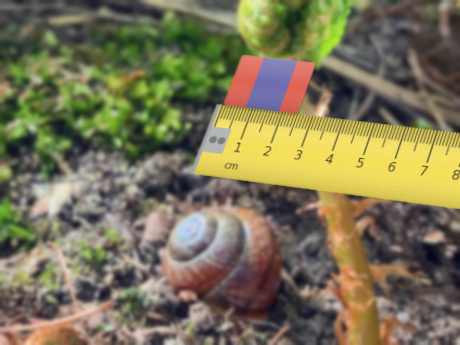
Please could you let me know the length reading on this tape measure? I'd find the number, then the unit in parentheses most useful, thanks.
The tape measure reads 2.5 (cm)
